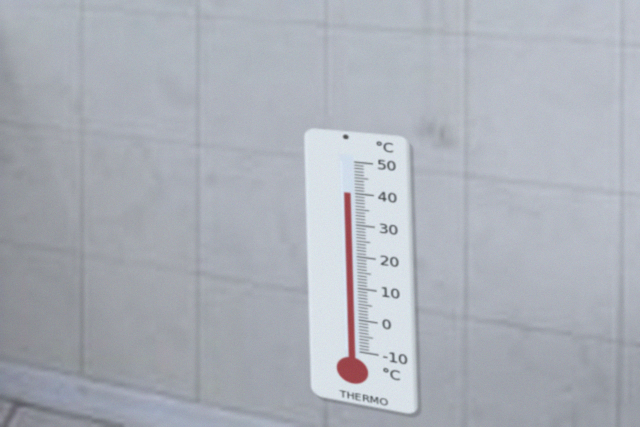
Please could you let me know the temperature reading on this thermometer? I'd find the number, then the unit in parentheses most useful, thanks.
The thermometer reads 40 (°C)
